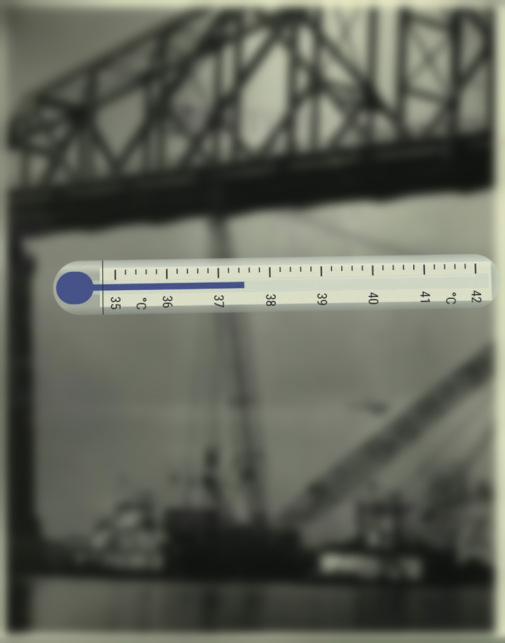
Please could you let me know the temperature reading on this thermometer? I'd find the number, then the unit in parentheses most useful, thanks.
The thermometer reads 37.5 (°C)
